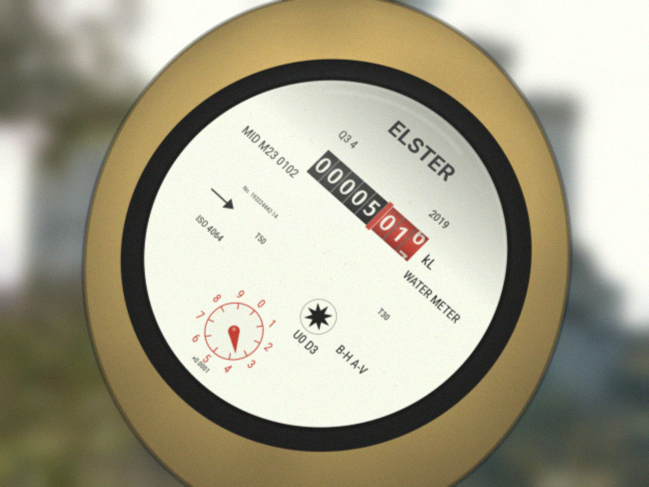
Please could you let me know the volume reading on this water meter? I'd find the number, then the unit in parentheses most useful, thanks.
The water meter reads 5.0163 (kL)
